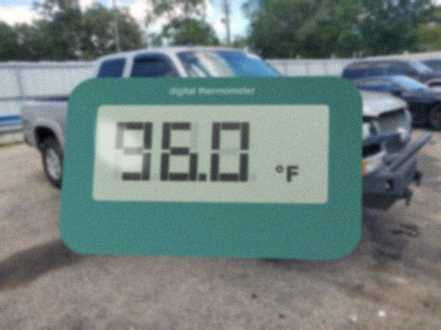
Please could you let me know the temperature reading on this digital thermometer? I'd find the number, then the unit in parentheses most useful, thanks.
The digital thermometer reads 96.0 (°F)
